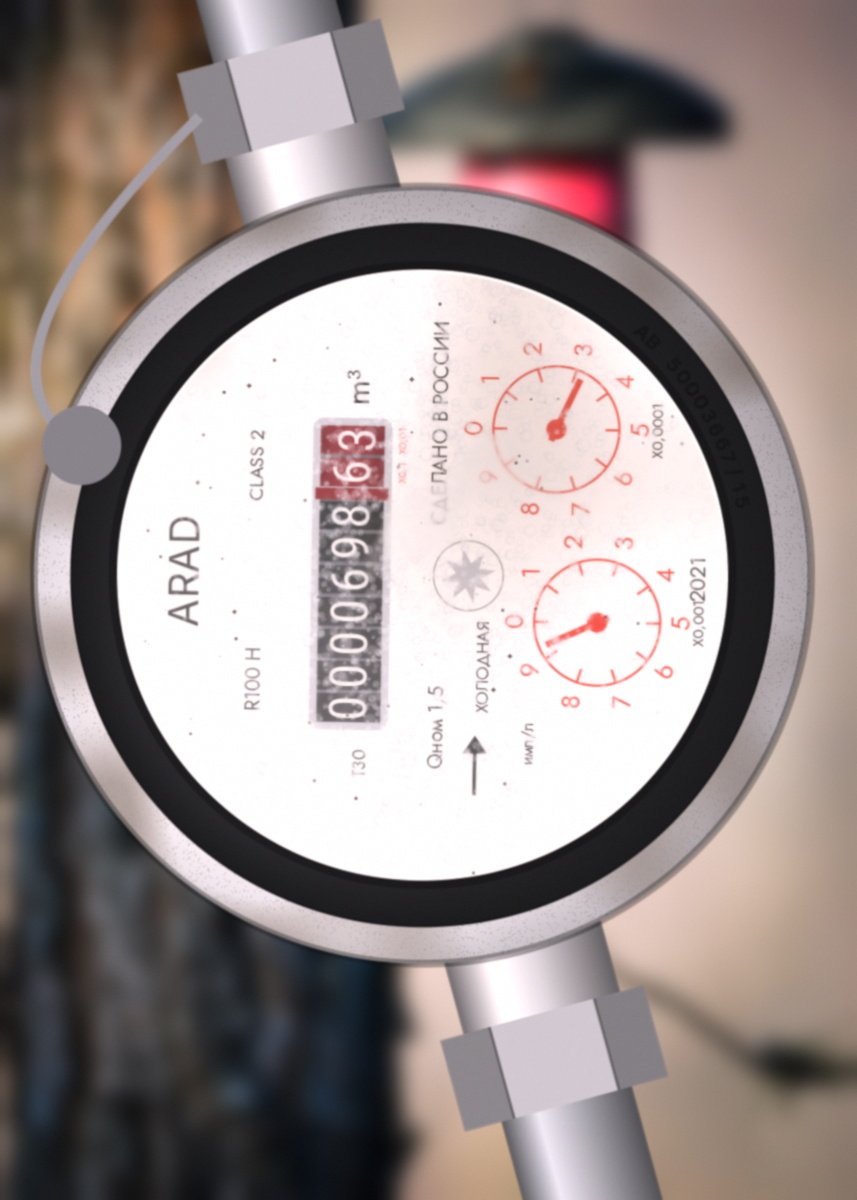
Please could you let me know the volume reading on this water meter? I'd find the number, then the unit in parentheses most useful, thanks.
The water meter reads 698.6293 (m³)
